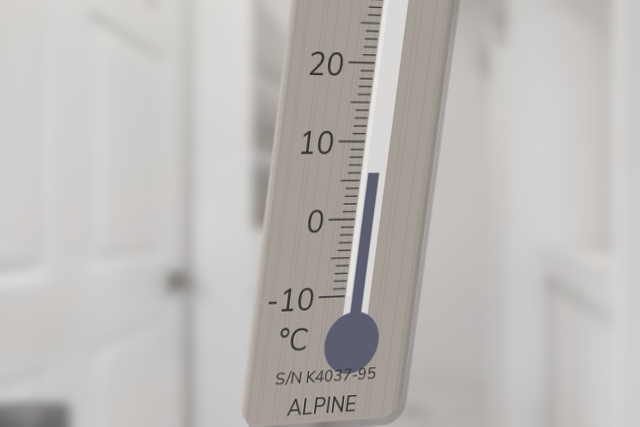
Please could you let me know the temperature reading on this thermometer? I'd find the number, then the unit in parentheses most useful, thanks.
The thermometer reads 6 (°C)
